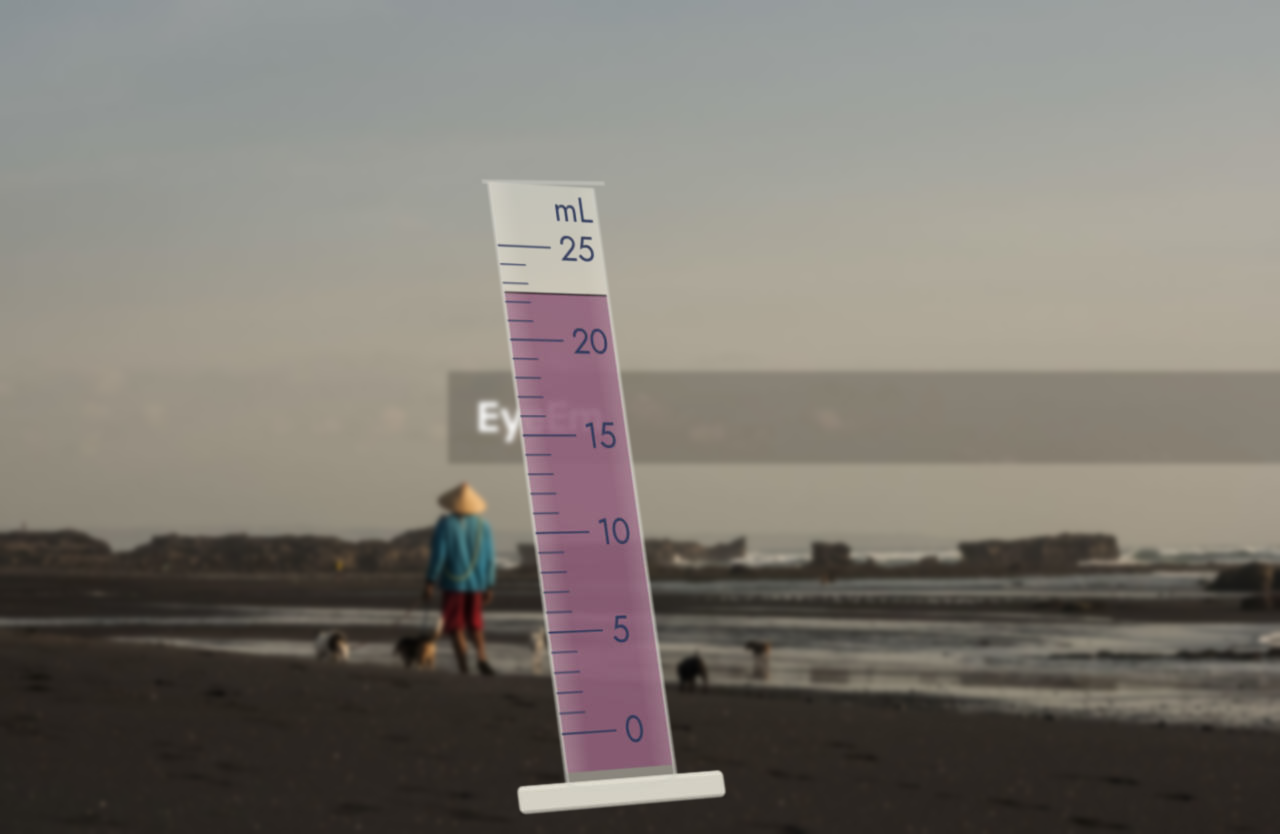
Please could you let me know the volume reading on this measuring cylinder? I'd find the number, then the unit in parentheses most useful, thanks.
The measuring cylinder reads 22.5 (mL)
